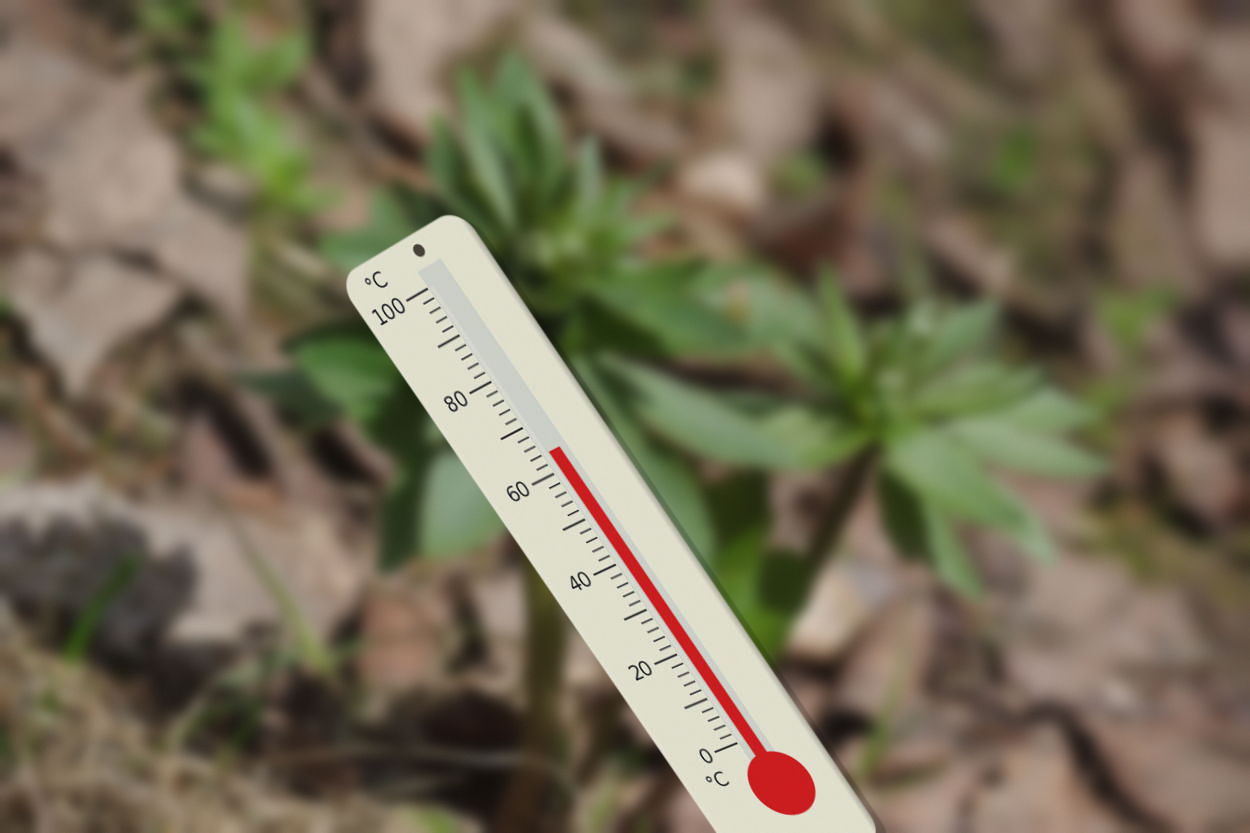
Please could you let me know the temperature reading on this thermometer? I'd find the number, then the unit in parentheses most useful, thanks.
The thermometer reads 64 (°C)
